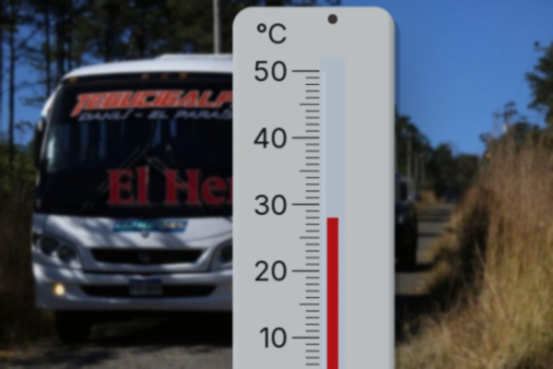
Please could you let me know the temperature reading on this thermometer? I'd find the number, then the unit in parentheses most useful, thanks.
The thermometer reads 28 (°C)
